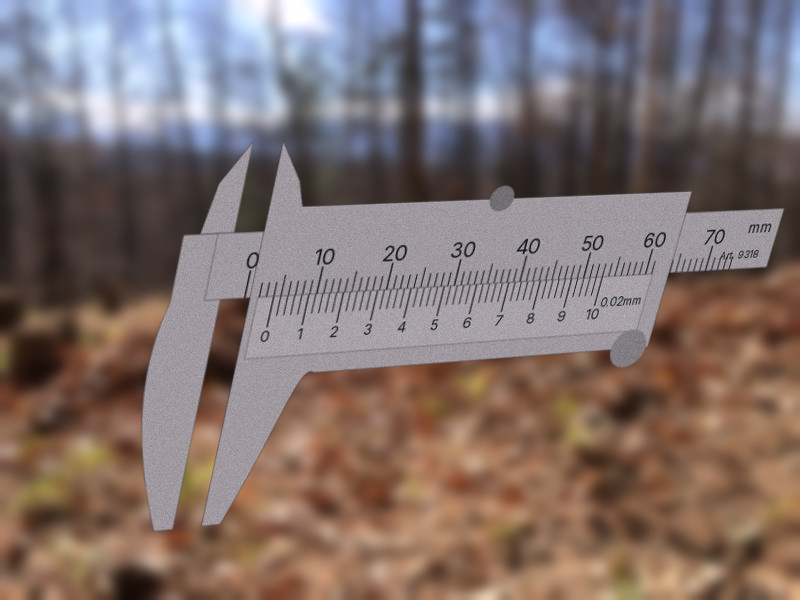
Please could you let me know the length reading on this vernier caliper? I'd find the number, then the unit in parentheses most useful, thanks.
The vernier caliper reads 4.0 (mm)
